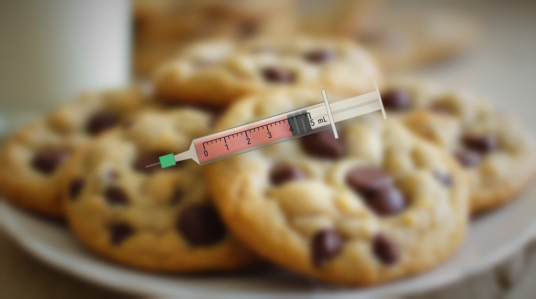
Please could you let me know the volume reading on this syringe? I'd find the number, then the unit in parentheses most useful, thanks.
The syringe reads 4 (mL)
